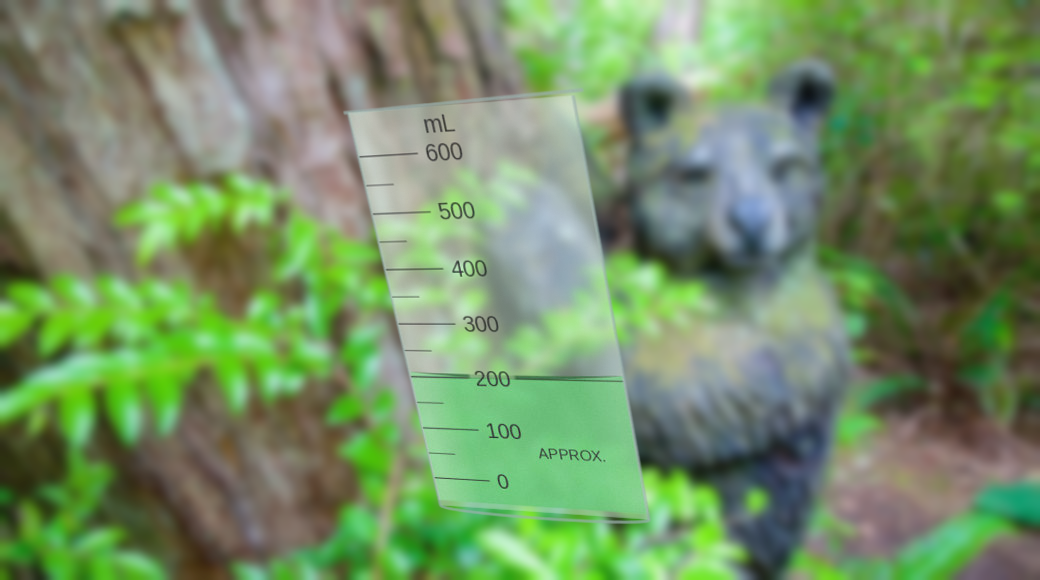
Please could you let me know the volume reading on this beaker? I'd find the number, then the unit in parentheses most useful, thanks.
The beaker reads 200 (mL)
